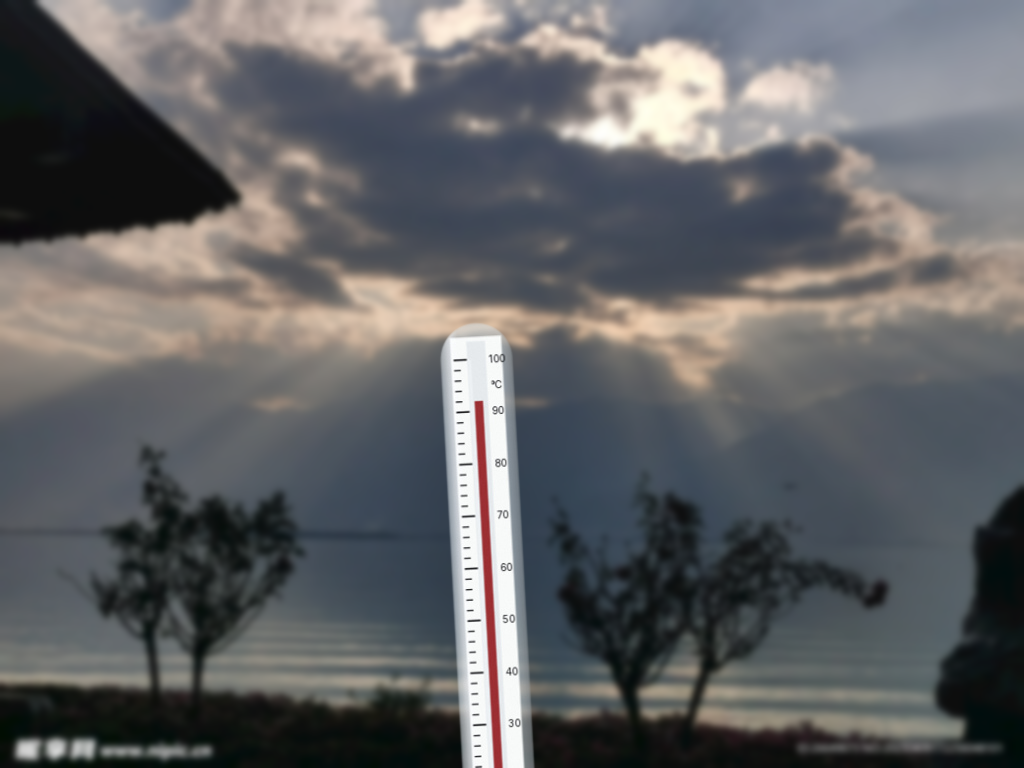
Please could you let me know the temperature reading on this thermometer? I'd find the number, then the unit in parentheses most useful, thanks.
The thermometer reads 92 (°C)
